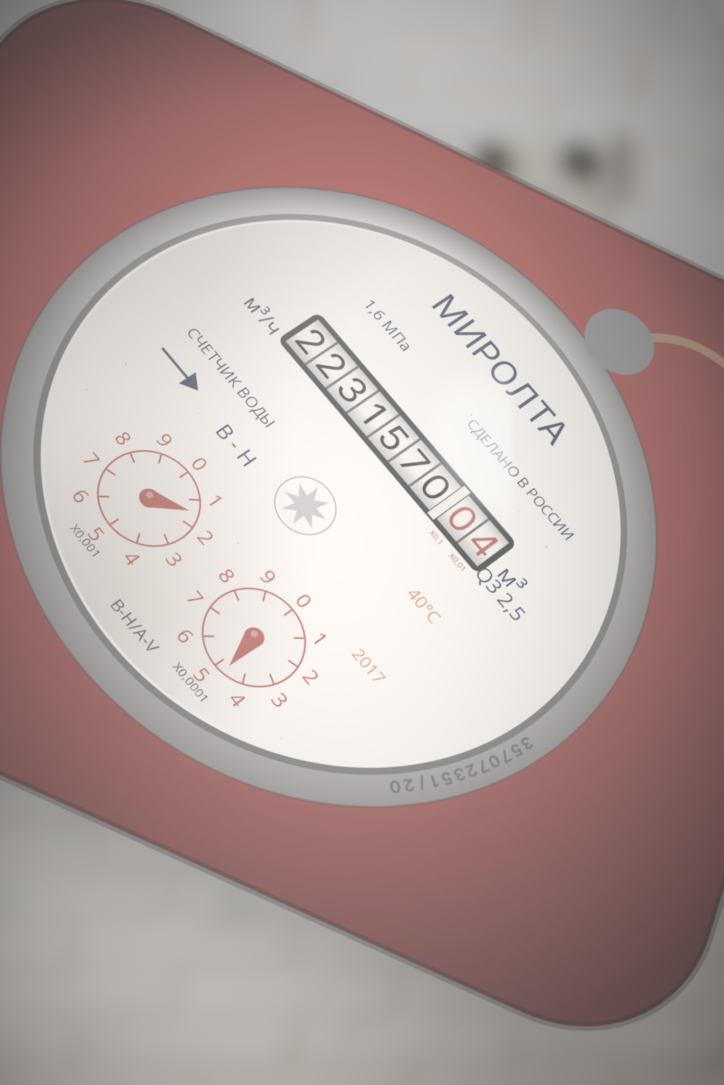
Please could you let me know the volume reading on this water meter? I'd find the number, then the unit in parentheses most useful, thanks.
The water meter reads 2231570.0414 (m³)
